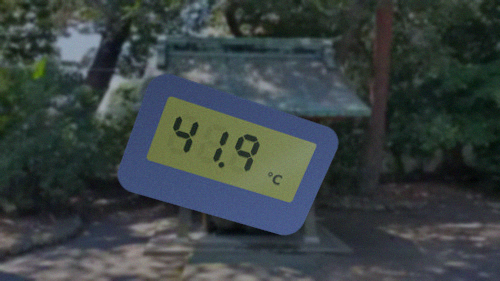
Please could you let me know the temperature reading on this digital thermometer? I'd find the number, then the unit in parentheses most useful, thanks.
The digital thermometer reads 41.9 (°C)
